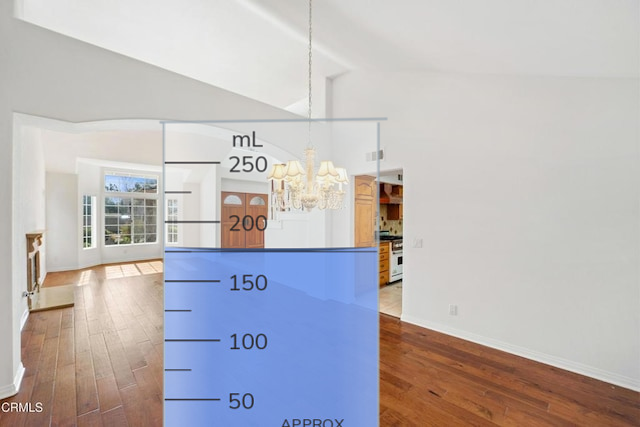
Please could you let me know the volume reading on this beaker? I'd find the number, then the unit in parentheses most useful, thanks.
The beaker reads 175 (mL)
